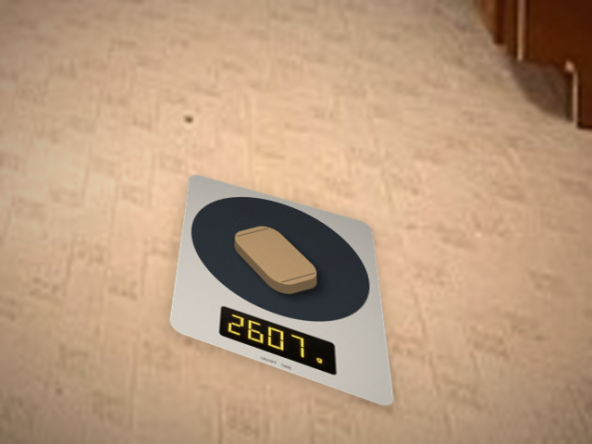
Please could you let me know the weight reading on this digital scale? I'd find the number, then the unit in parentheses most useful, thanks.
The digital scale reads 2607 (g)
